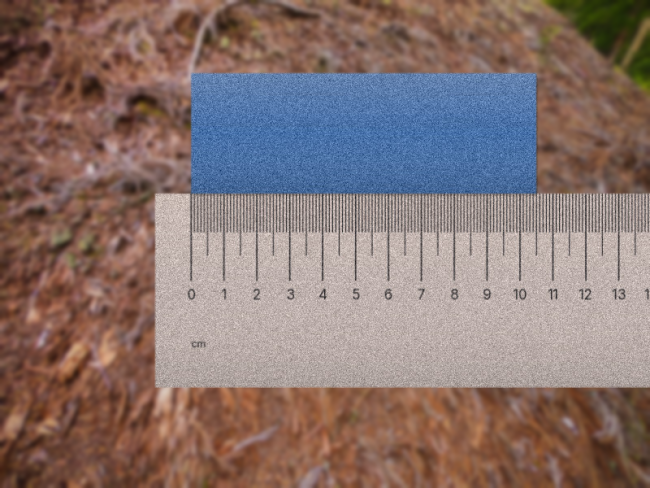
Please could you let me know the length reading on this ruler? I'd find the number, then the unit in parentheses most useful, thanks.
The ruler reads 10.5 (cm)
